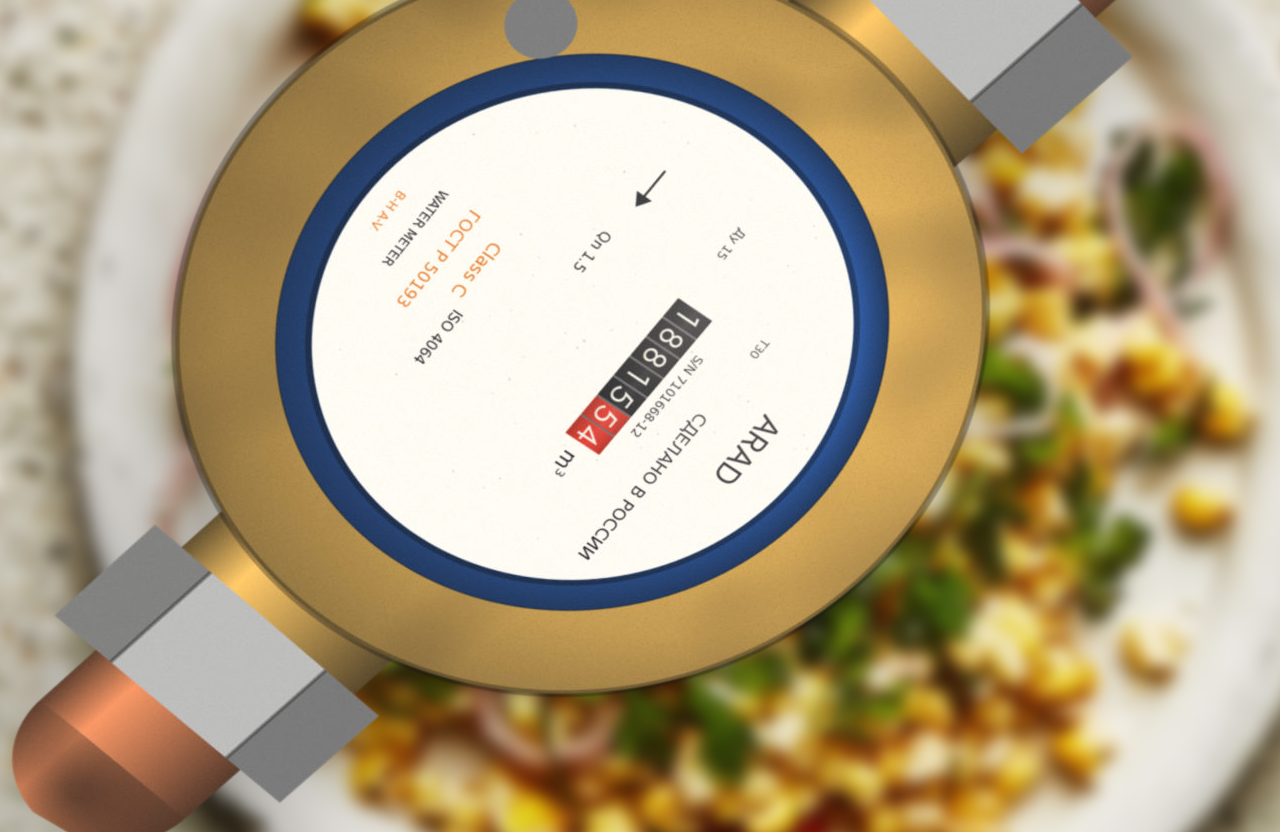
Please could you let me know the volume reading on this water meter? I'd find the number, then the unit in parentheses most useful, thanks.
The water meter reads 18815.54 (m³)
